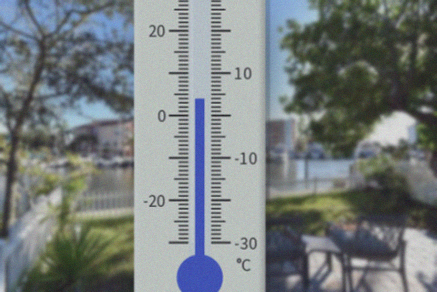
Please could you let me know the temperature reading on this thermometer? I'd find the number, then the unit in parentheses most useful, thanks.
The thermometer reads 4 (°C)
